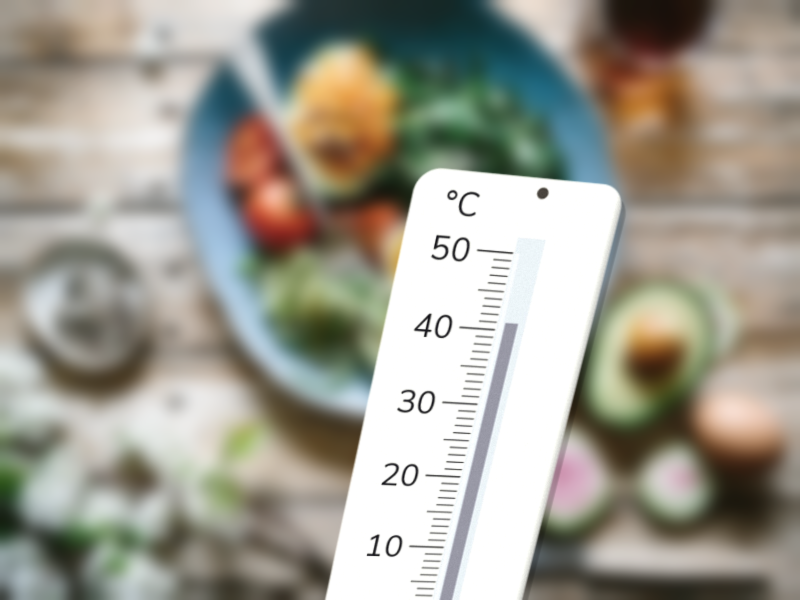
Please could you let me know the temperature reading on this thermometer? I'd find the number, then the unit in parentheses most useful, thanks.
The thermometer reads 41 (°C)
